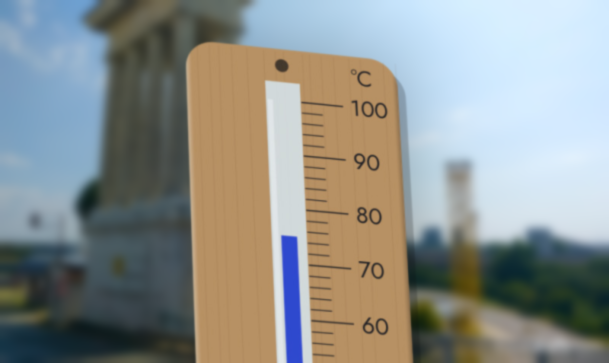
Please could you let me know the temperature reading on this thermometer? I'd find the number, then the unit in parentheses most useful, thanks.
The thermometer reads 75 (°C)
